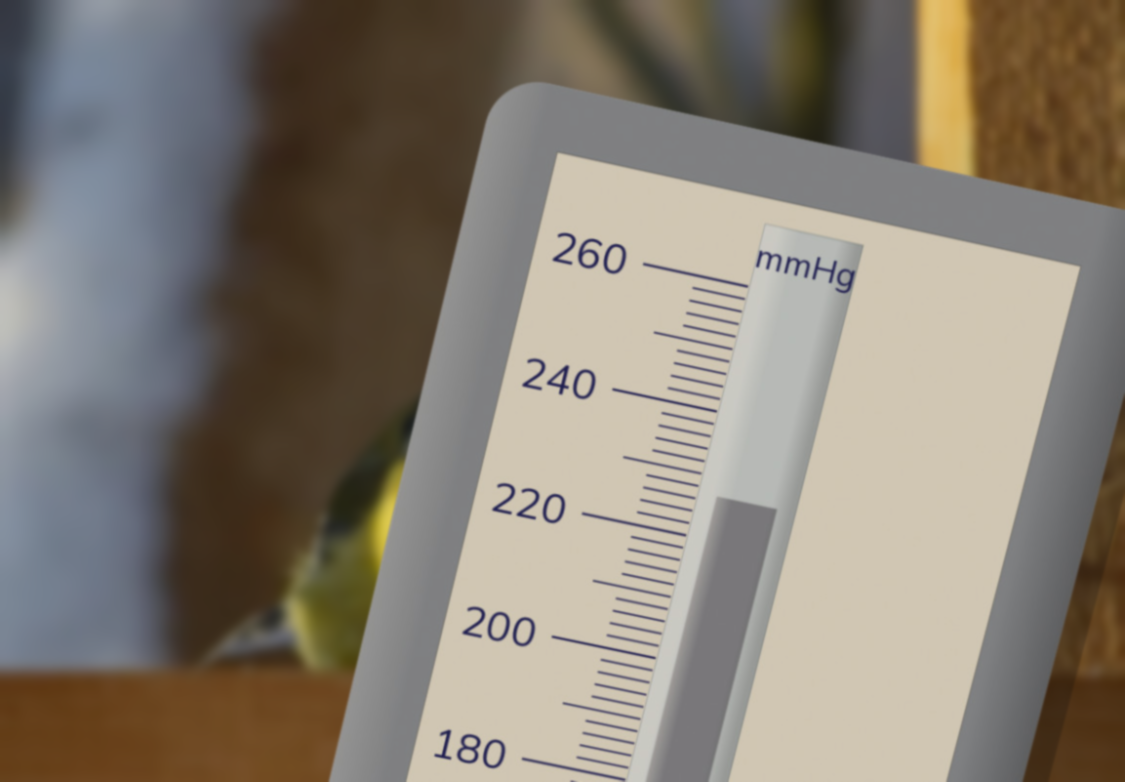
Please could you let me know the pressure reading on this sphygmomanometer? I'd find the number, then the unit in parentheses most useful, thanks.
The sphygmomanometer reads 227 (mmHg)
